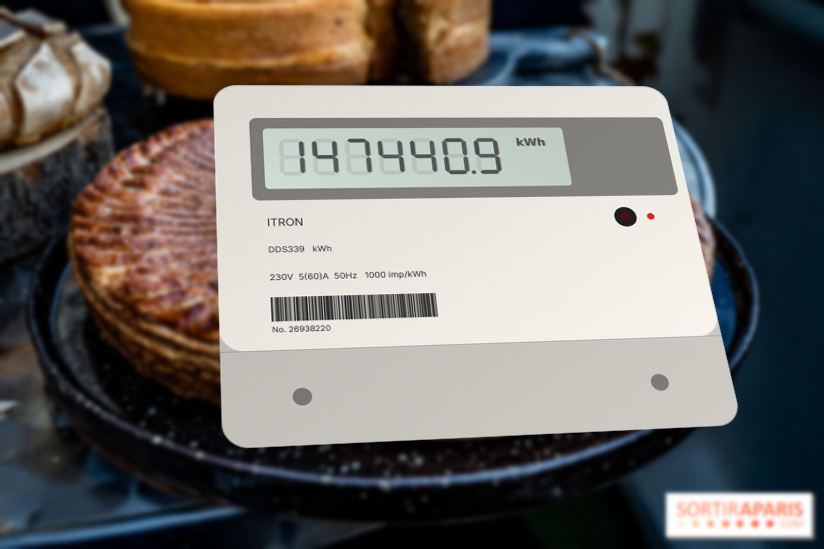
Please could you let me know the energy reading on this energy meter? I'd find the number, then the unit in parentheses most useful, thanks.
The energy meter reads 147440.9 (kWh)
